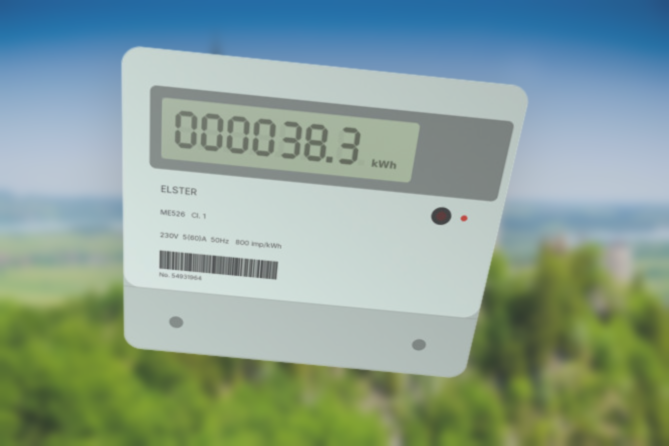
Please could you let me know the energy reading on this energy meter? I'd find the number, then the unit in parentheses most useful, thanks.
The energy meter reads 38.3 (kWh)
